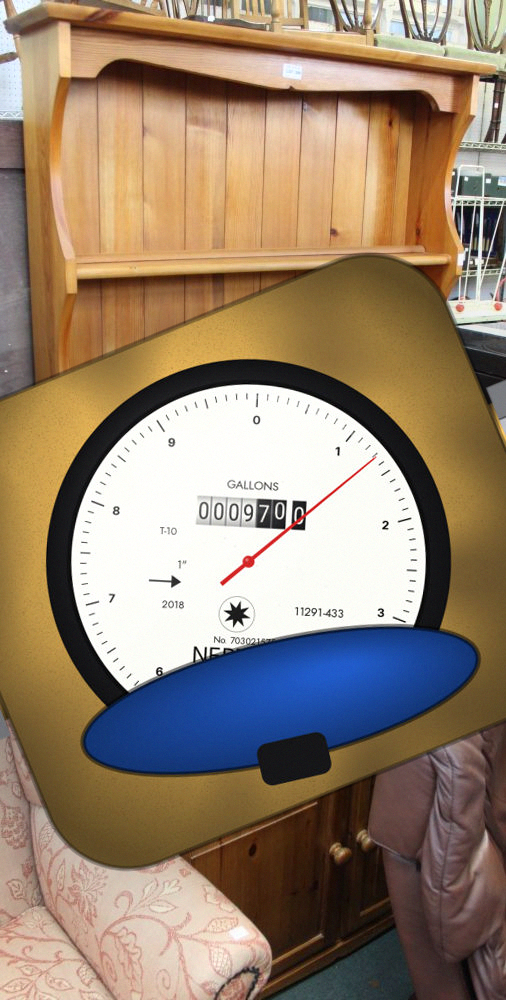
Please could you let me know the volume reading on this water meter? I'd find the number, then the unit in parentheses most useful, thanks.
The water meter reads 9701.3 (gal)
